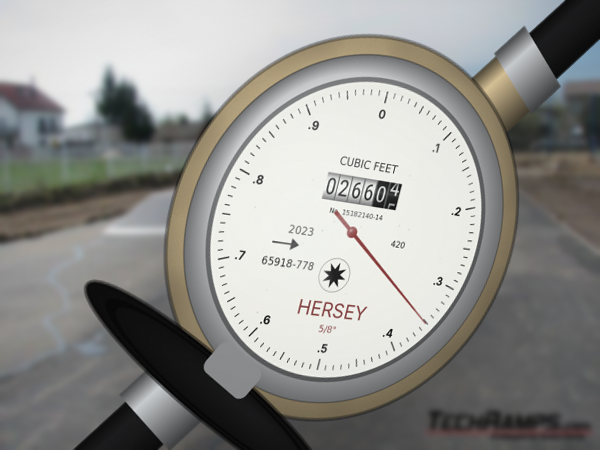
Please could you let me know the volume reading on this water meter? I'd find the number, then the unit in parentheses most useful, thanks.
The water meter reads 26604.35 (ft³)
